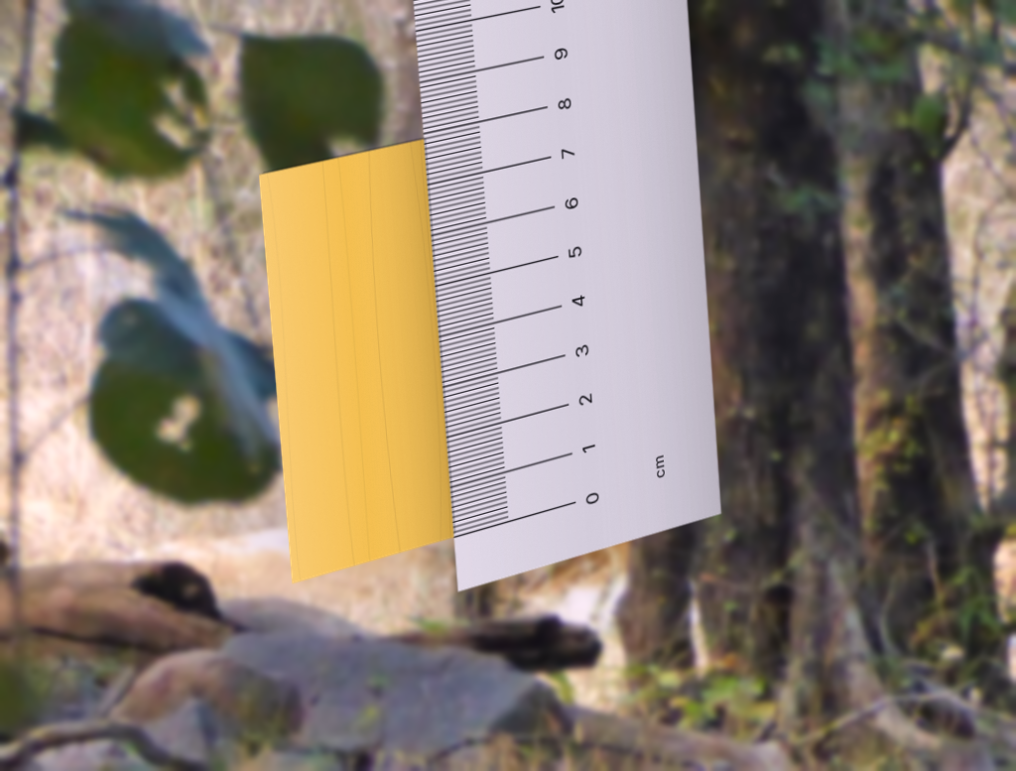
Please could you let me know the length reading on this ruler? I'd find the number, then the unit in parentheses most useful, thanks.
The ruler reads 7.9 (cm)
